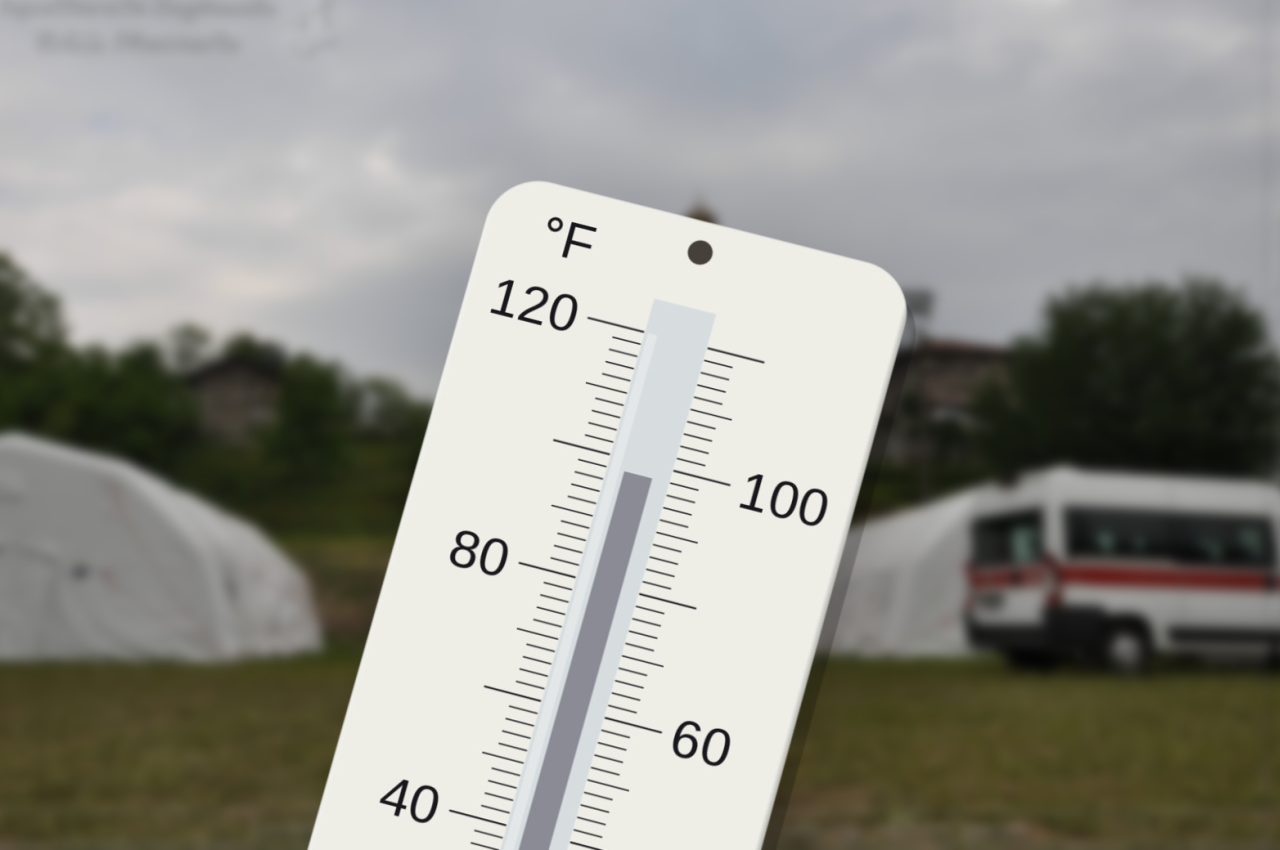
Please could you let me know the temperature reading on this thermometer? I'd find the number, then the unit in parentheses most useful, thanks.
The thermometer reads 98 (°F)
